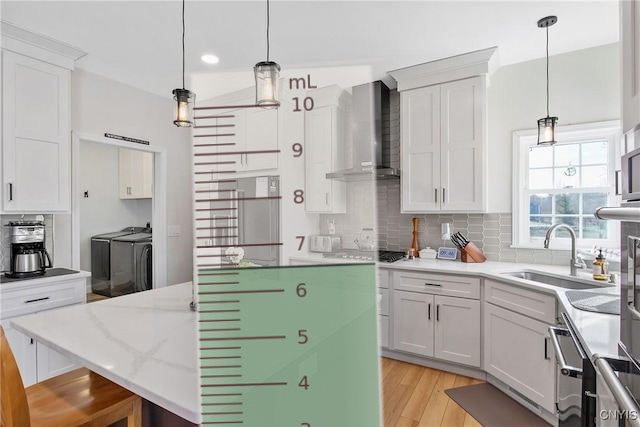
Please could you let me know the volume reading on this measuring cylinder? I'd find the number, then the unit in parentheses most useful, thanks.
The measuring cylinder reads 6.5 (mL)
